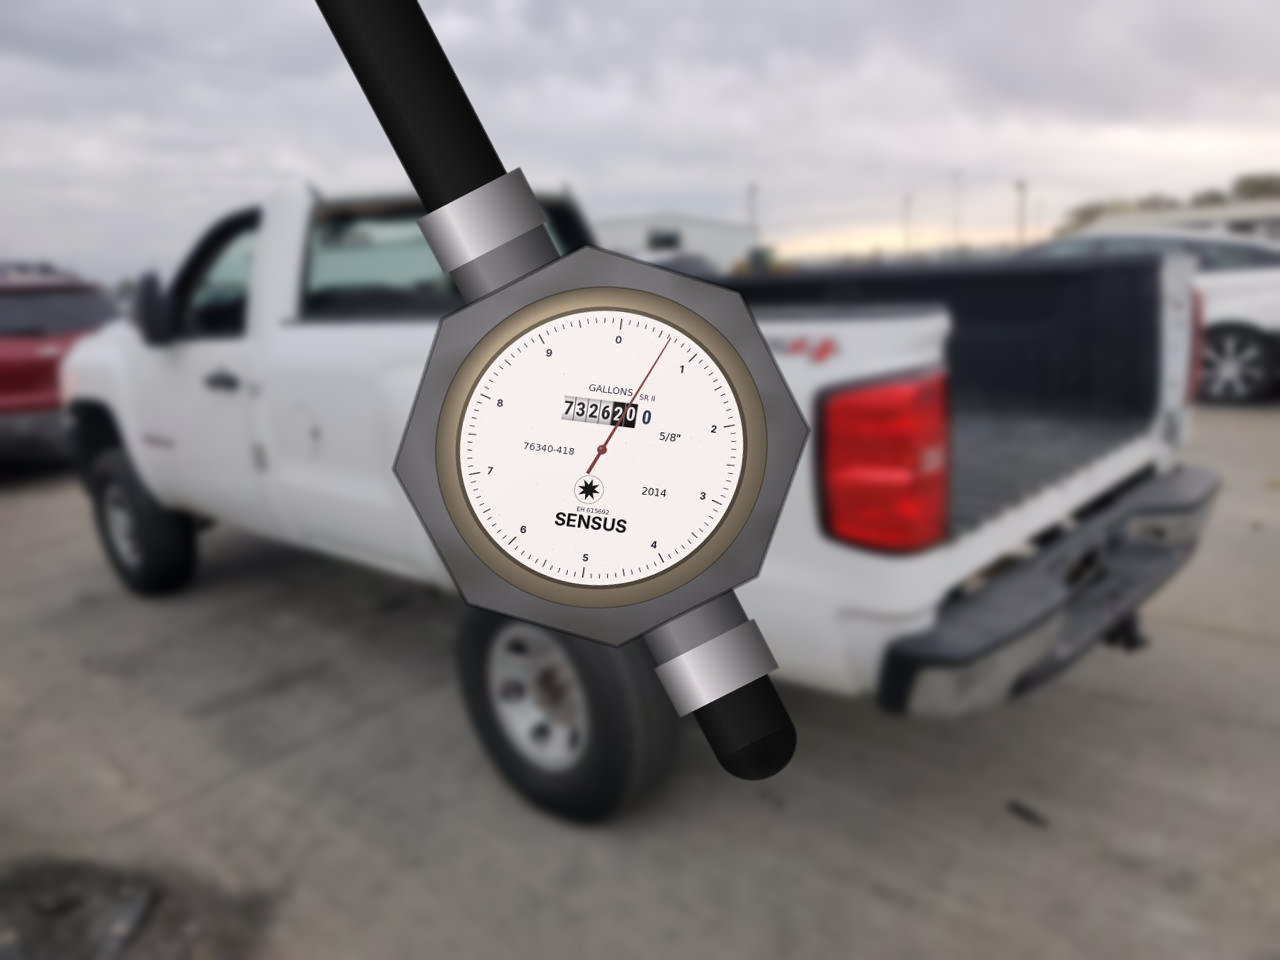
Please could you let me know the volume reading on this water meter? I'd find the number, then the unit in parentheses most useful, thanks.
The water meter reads 7326200.6 (gal)
